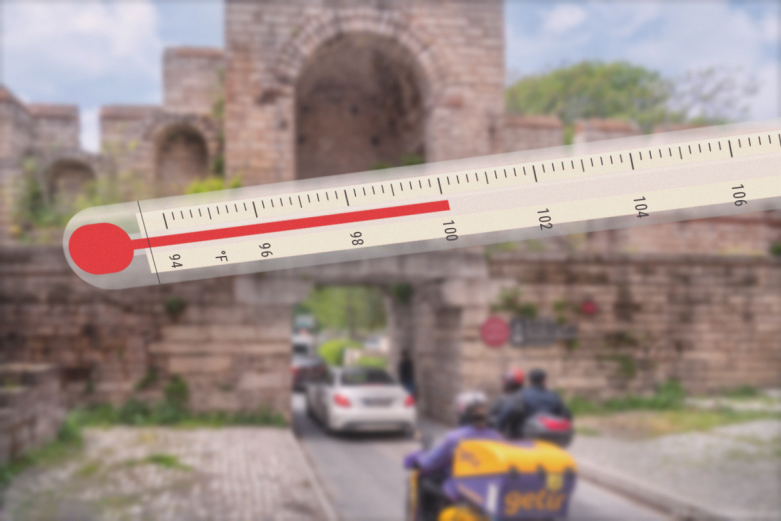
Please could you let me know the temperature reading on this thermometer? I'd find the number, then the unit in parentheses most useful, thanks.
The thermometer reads 100.1 (°F)
